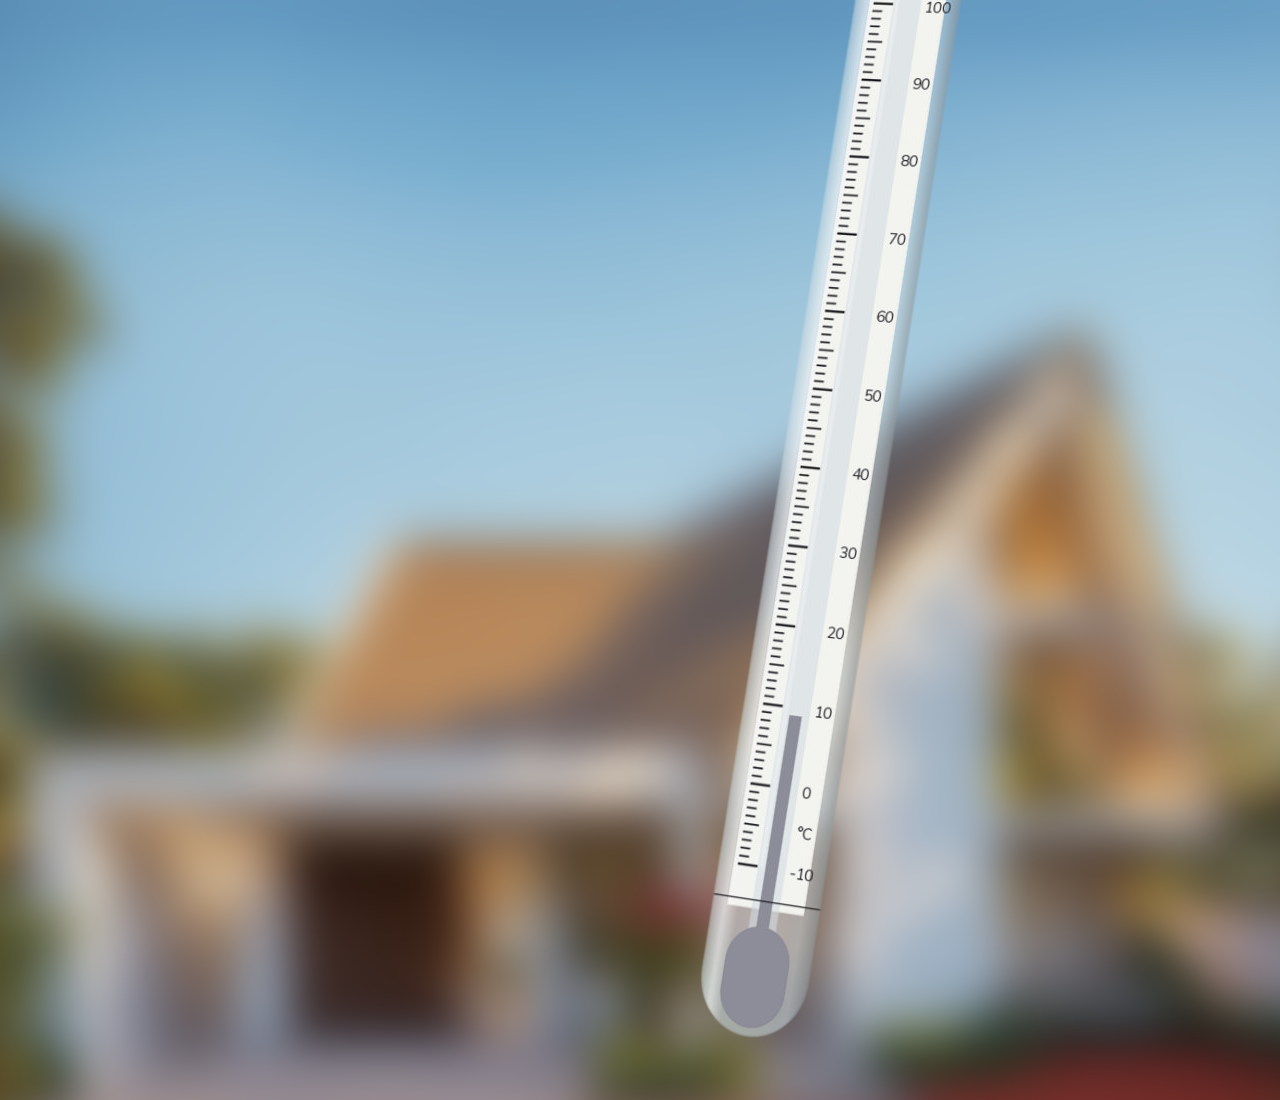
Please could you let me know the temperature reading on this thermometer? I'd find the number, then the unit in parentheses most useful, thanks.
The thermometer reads 9 (°C)
